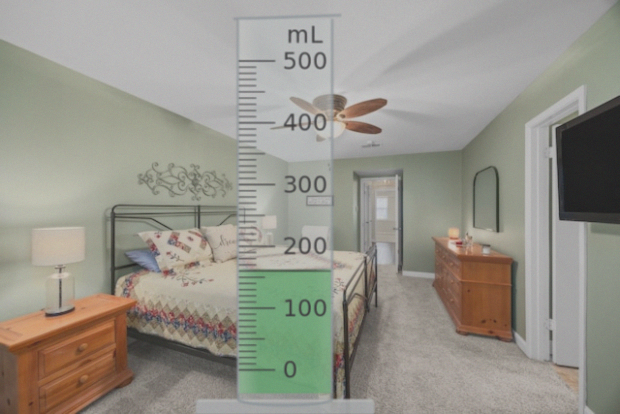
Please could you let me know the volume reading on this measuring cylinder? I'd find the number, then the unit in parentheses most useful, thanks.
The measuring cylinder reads 160 (mL)
